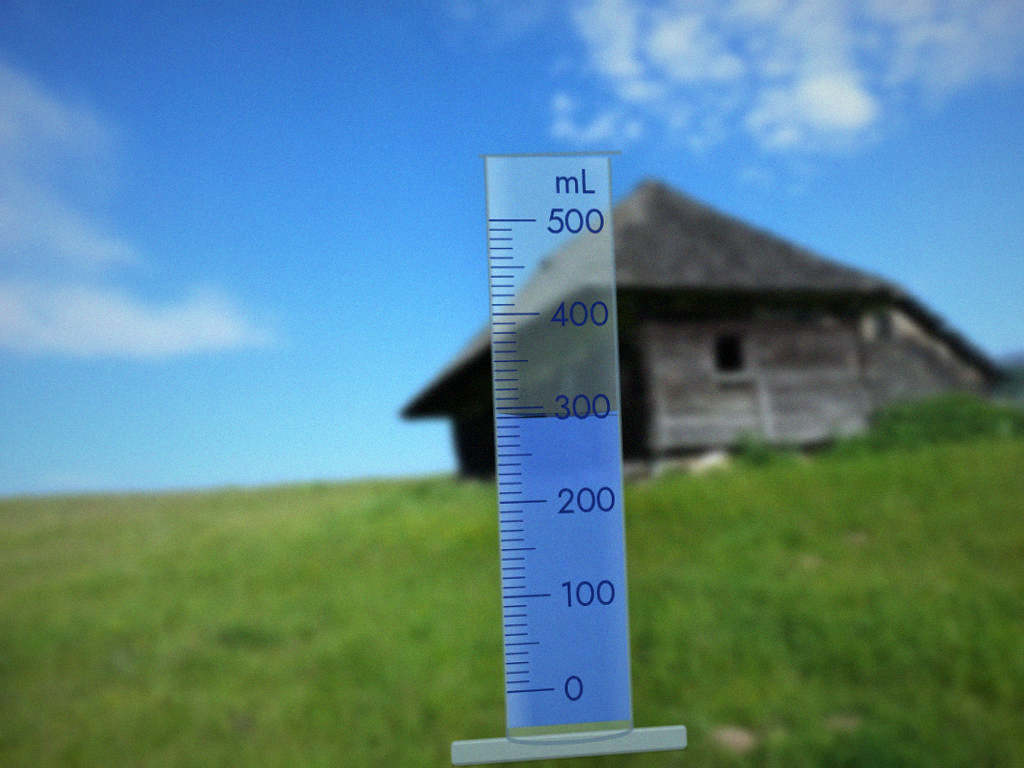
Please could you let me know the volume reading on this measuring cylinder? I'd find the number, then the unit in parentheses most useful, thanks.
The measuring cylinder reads 290 (mL)
